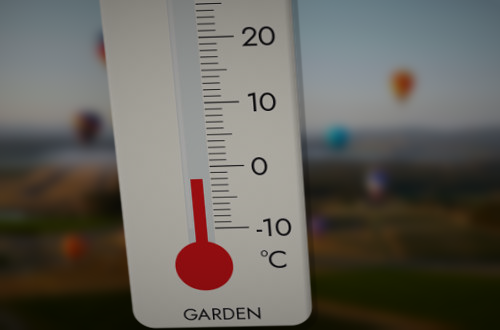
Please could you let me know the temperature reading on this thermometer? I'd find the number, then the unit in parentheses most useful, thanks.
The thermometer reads -2 (°C)
